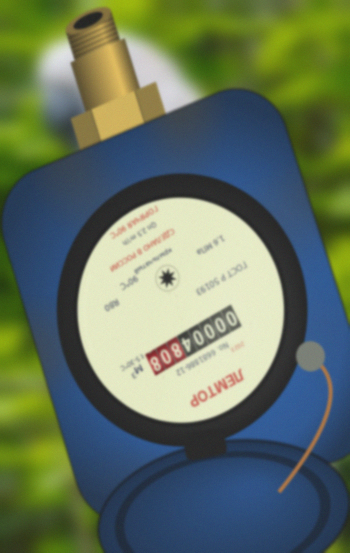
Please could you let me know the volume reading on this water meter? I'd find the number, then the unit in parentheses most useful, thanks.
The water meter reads 4.808 (m³)
